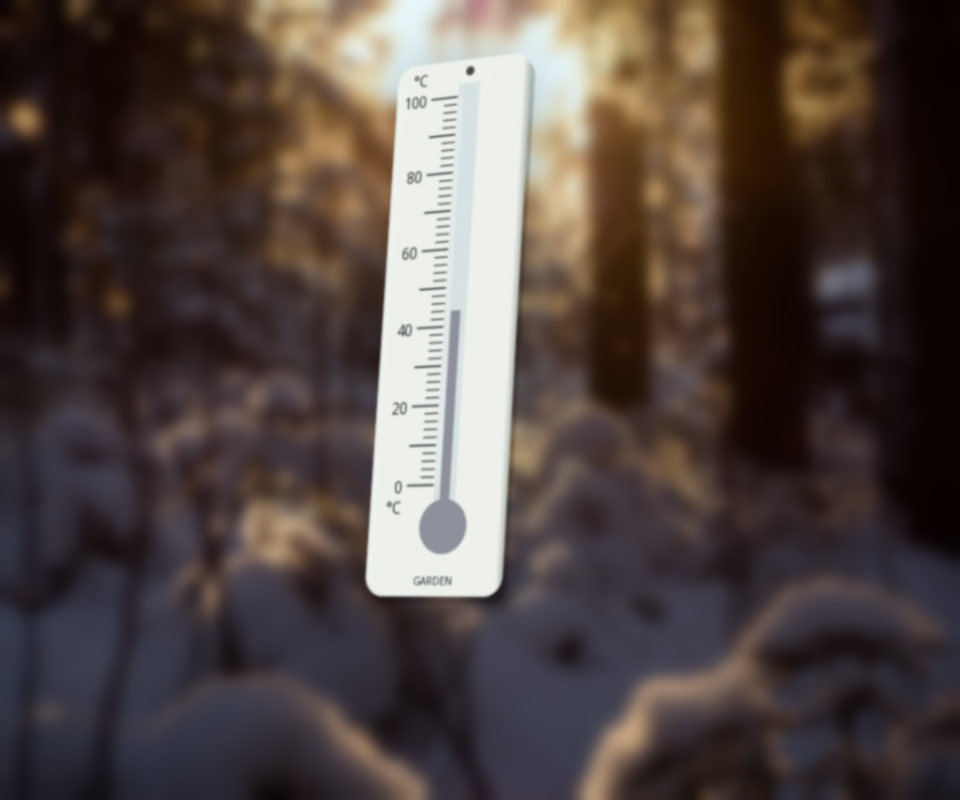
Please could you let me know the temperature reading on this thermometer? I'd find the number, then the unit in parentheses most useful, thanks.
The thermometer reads 44 (°C)
